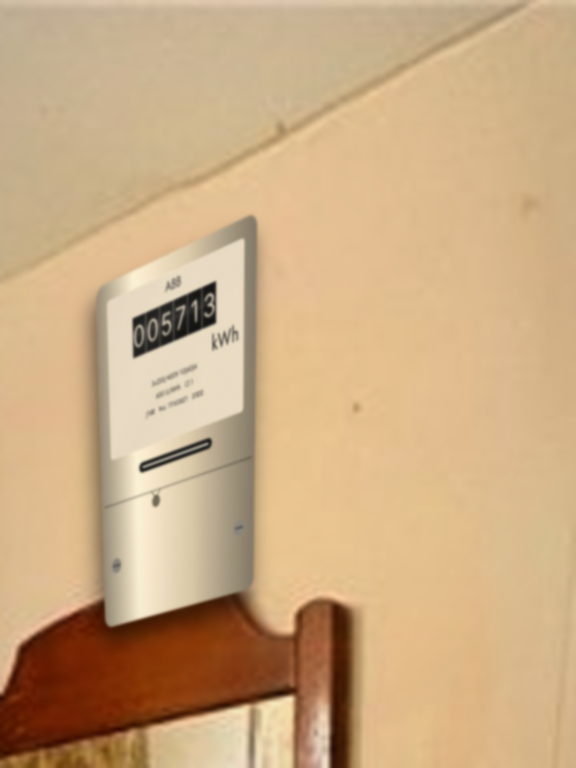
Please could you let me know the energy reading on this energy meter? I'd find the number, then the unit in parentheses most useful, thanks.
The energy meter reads 5713 (kWh)
